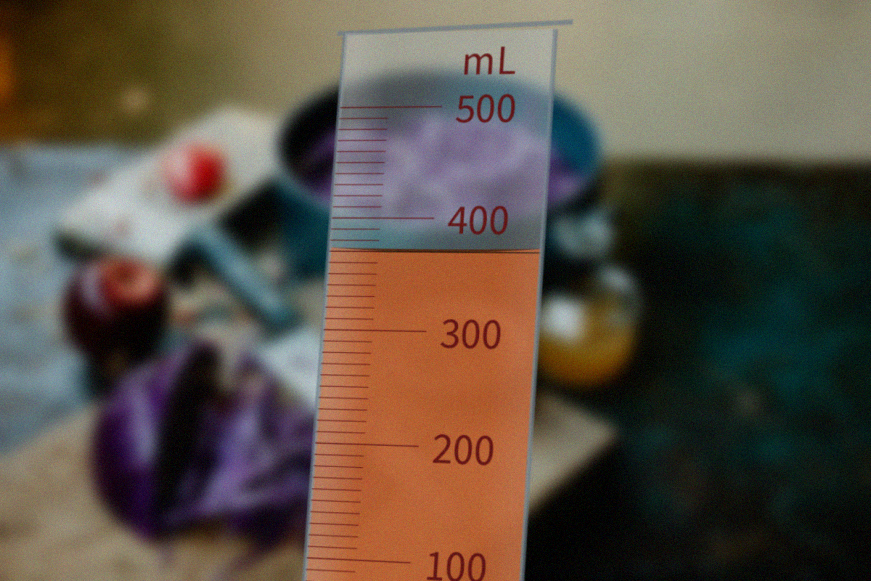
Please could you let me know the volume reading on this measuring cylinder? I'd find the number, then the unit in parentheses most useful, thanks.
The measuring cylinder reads 370 (mL)
